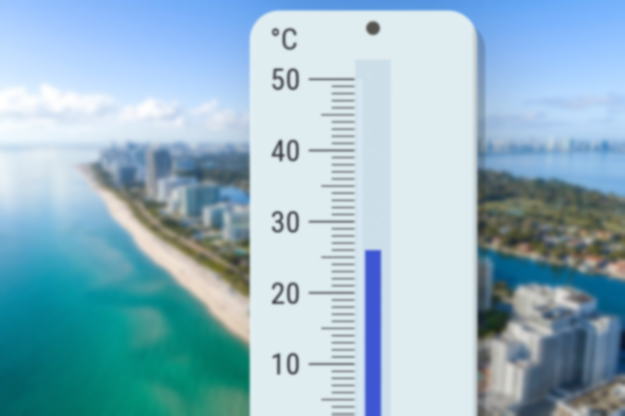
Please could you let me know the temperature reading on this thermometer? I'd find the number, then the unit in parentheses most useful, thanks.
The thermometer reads 26 (°C)
